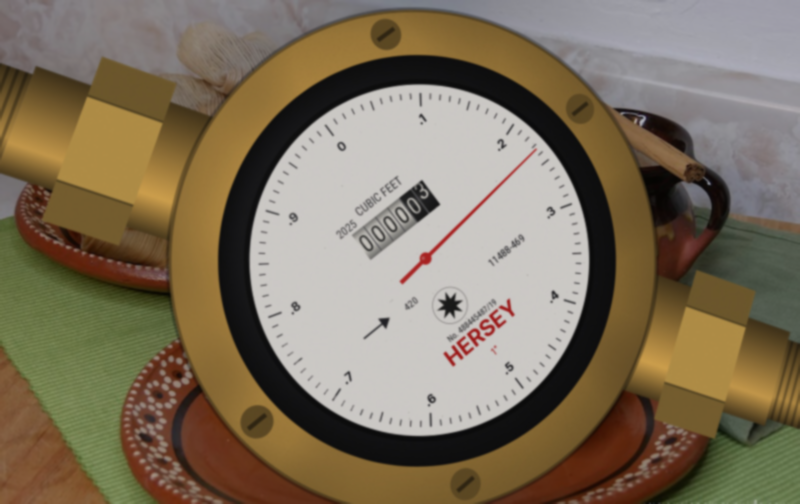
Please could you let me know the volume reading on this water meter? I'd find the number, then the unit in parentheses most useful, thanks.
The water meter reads 3.23 (ft³)
